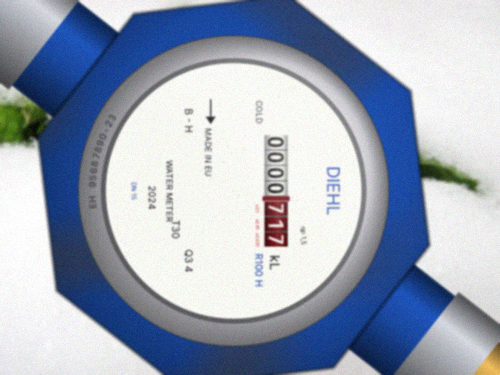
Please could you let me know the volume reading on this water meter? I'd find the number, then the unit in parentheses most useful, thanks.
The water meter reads 0.717 (kL)
